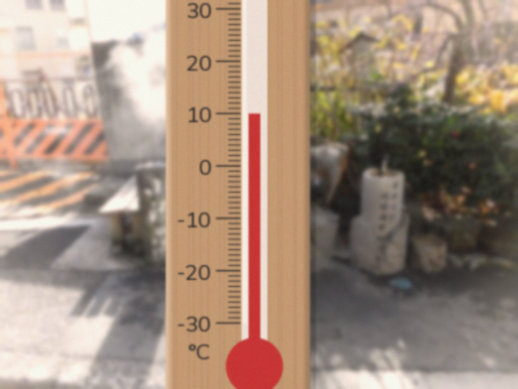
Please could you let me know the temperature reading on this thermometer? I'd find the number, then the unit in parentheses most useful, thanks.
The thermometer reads 10 (°C)
